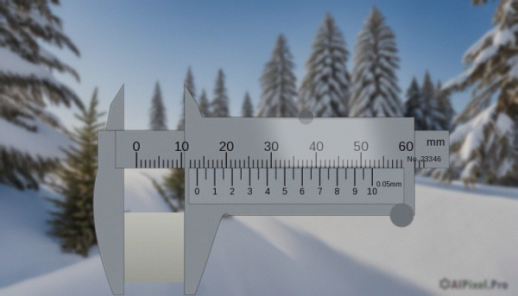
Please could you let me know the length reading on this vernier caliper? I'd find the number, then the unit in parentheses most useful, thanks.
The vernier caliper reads 13.5 (mm)
